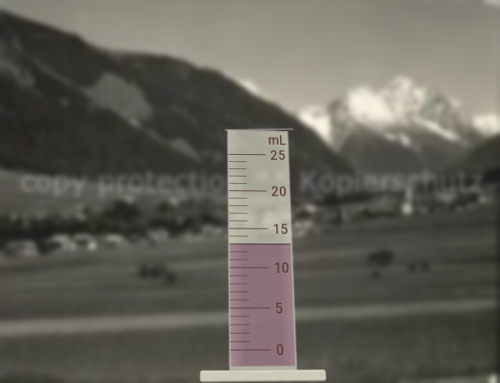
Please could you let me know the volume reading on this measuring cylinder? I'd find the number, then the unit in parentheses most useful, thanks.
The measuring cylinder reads 13 (mL)
